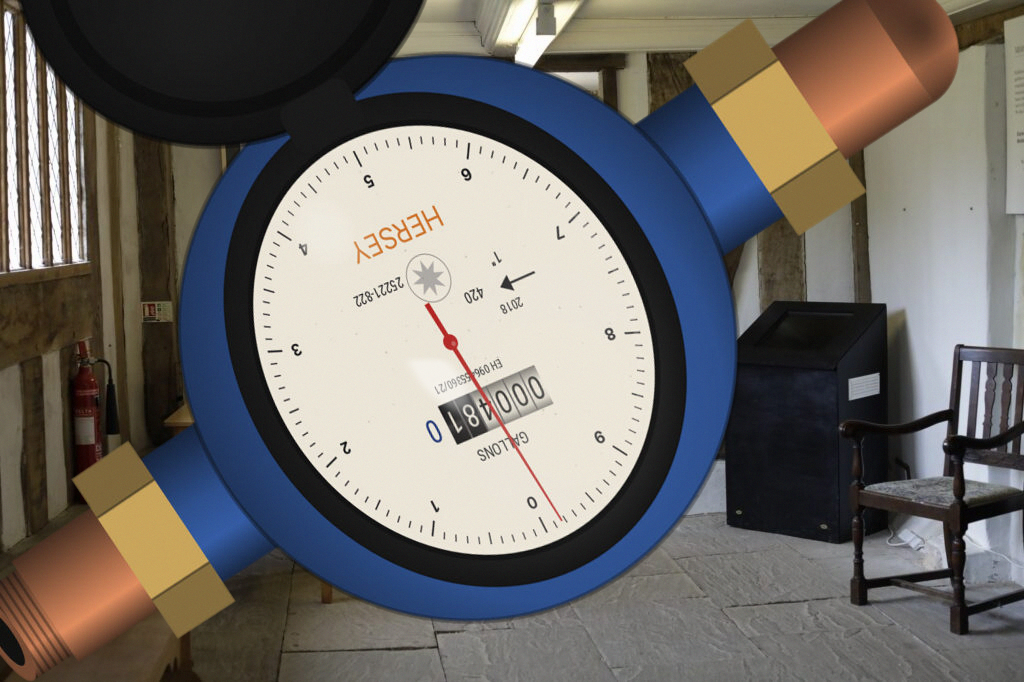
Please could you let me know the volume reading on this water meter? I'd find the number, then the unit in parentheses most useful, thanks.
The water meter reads 4809.8 (gal)
